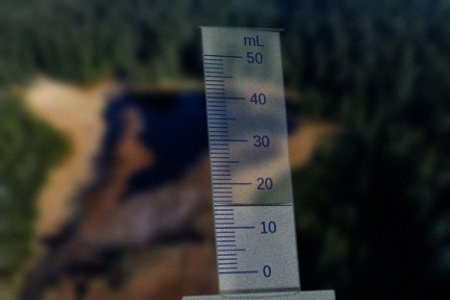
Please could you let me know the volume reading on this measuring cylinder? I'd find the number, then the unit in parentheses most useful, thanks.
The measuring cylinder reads 15 (mL)
